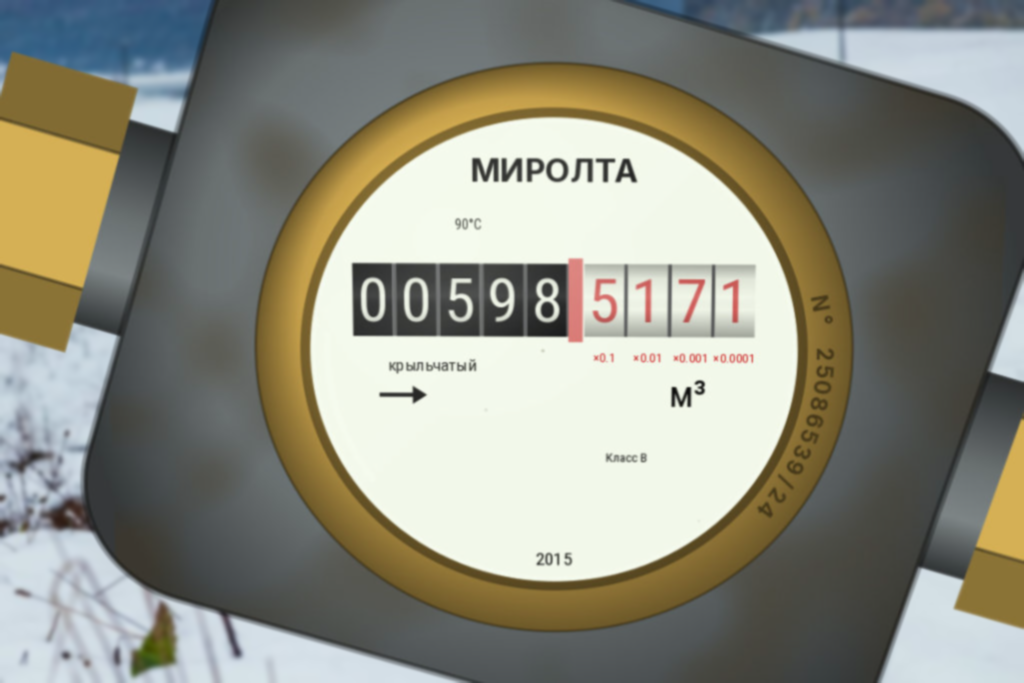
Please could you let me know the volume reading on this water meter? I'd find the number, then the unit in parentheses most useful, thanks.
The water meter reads 598.5171 (m³)
